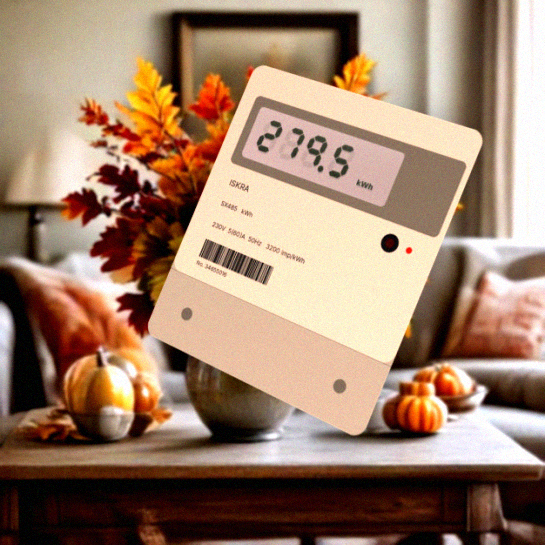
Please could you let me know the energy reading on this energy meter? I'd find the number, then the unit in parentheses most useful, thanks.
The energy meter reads 279.5 (kWh)
